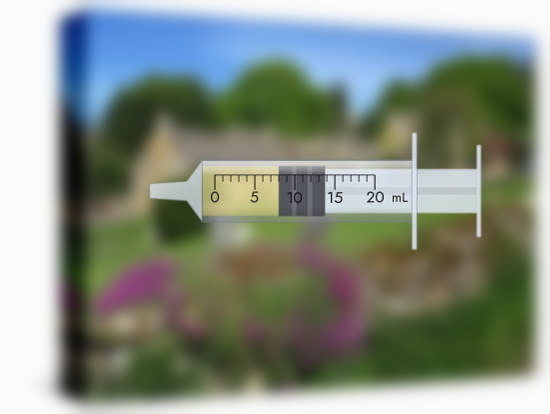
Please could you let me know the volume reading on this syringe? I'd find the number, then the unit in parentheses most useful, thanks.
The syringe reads 8 (mL)
